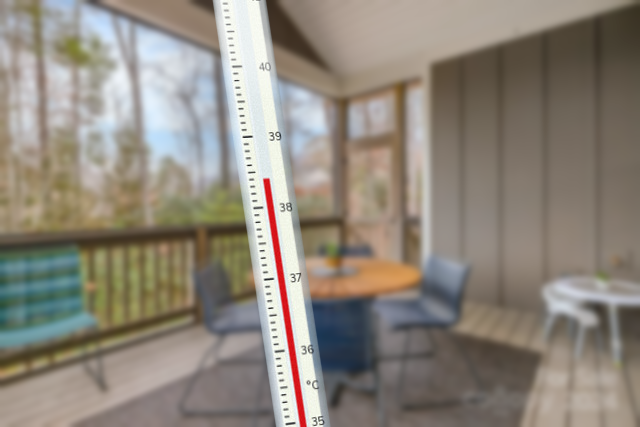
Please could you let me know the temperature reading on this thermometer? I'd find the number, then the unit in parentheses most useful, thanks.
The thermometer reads 38.4 (°C)
